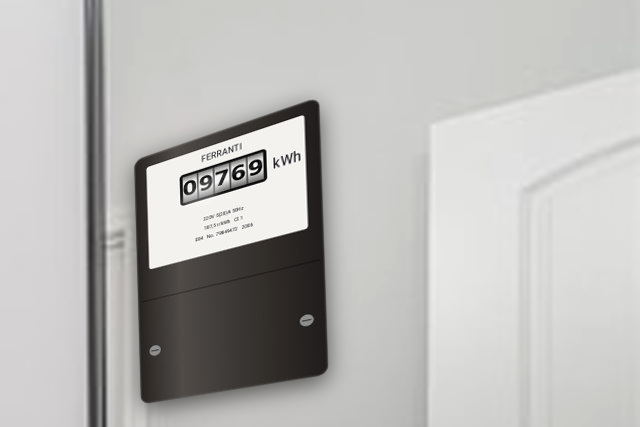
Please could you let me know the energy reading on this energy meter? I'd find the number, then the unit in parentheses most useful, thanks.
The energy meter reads 9769 (kWh)
